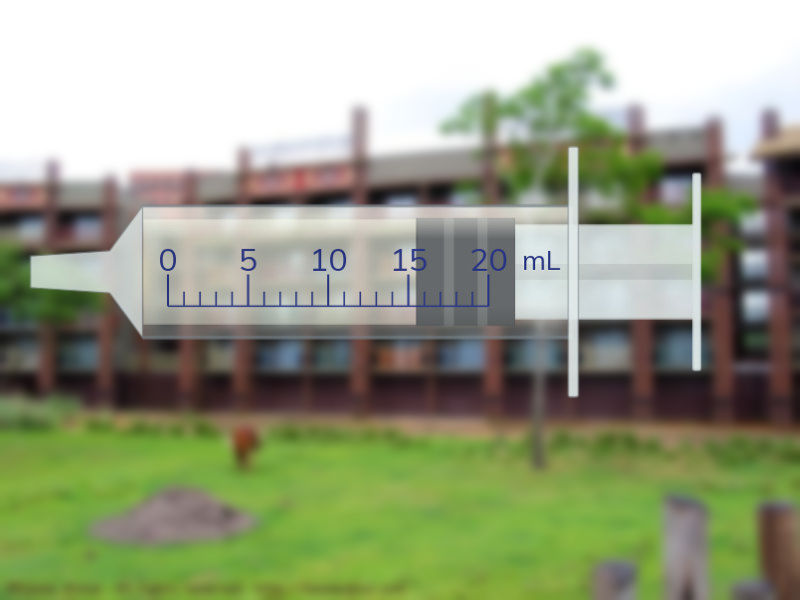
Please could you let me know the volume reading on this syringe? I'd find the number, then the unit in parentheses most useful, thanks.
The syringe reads 15.5 (mL)
